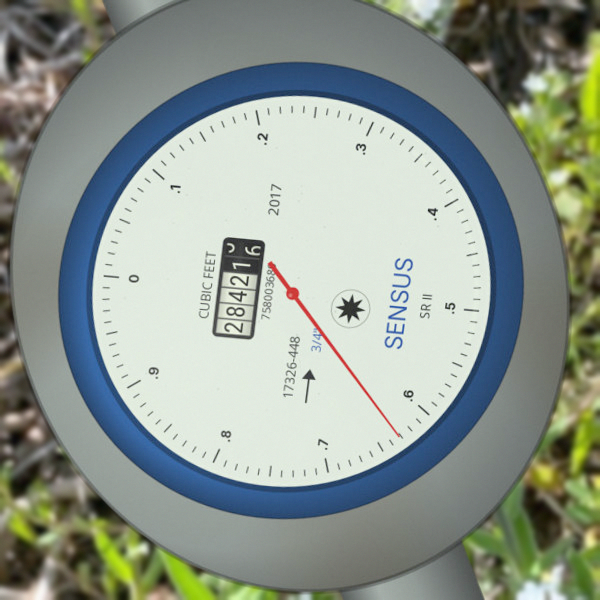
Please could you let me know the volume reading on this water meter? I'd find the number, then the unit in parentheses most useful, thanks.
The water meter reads 284215.63 (ft³)
